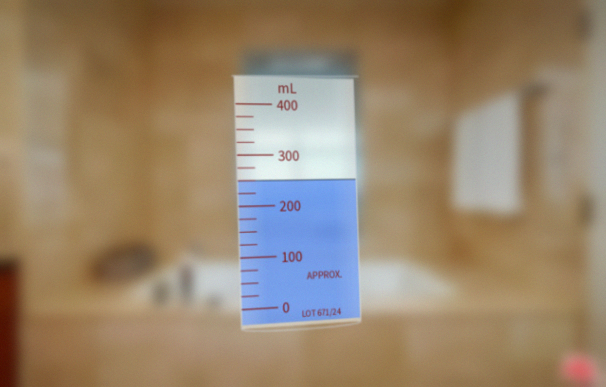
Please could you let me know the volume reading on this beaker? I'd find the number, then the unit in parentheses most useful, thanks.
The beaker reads 250 (mL)
